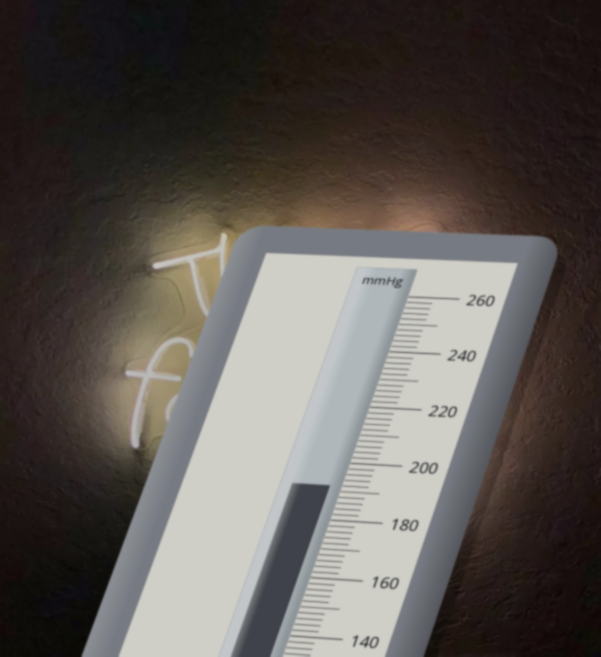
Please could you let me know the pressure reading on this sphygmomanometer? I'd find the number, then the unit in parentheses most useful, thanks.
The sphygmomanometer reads 192 (mmHg)
